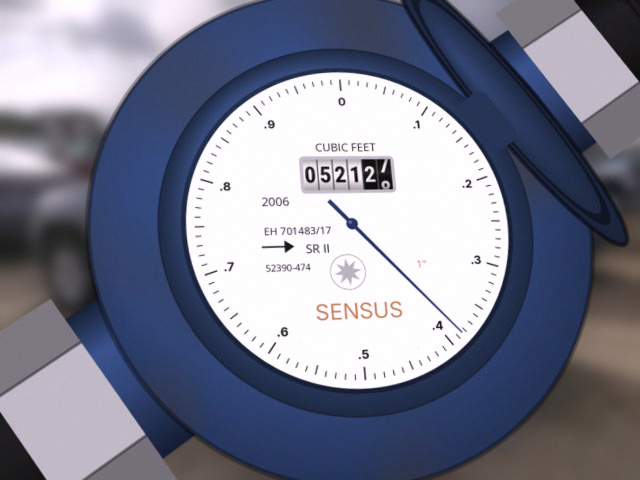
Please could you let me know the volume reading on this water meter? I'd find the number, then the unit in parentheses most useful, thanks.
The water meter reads 52127.38 (ft³)
